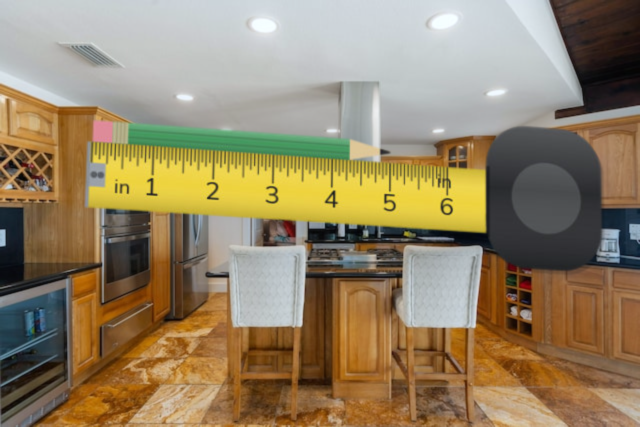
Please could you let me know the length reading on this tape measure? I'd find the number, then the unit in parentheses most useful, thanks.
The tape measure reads 5 (in)
